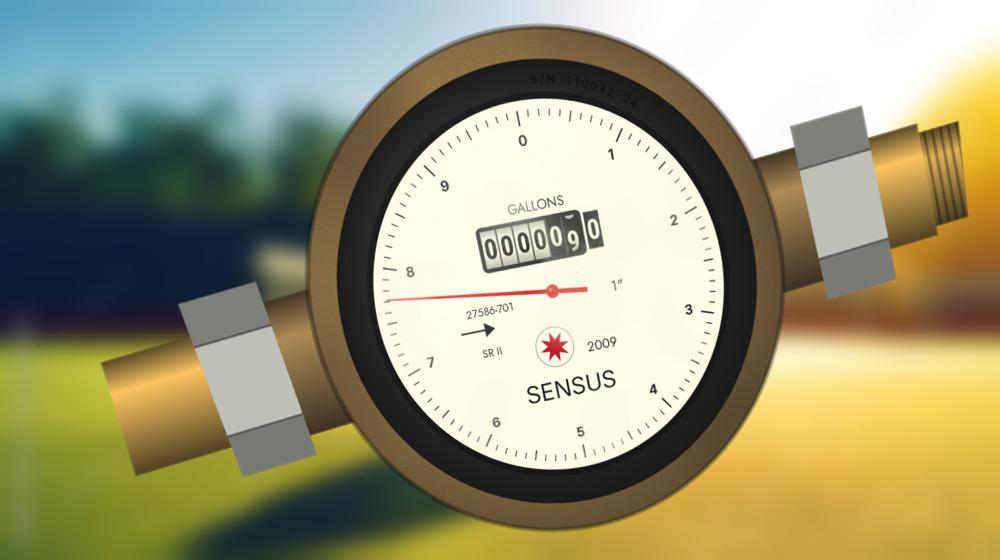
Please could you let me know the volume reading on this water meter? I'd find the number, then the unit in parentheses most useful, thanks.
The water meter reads 87.7 (gal)
